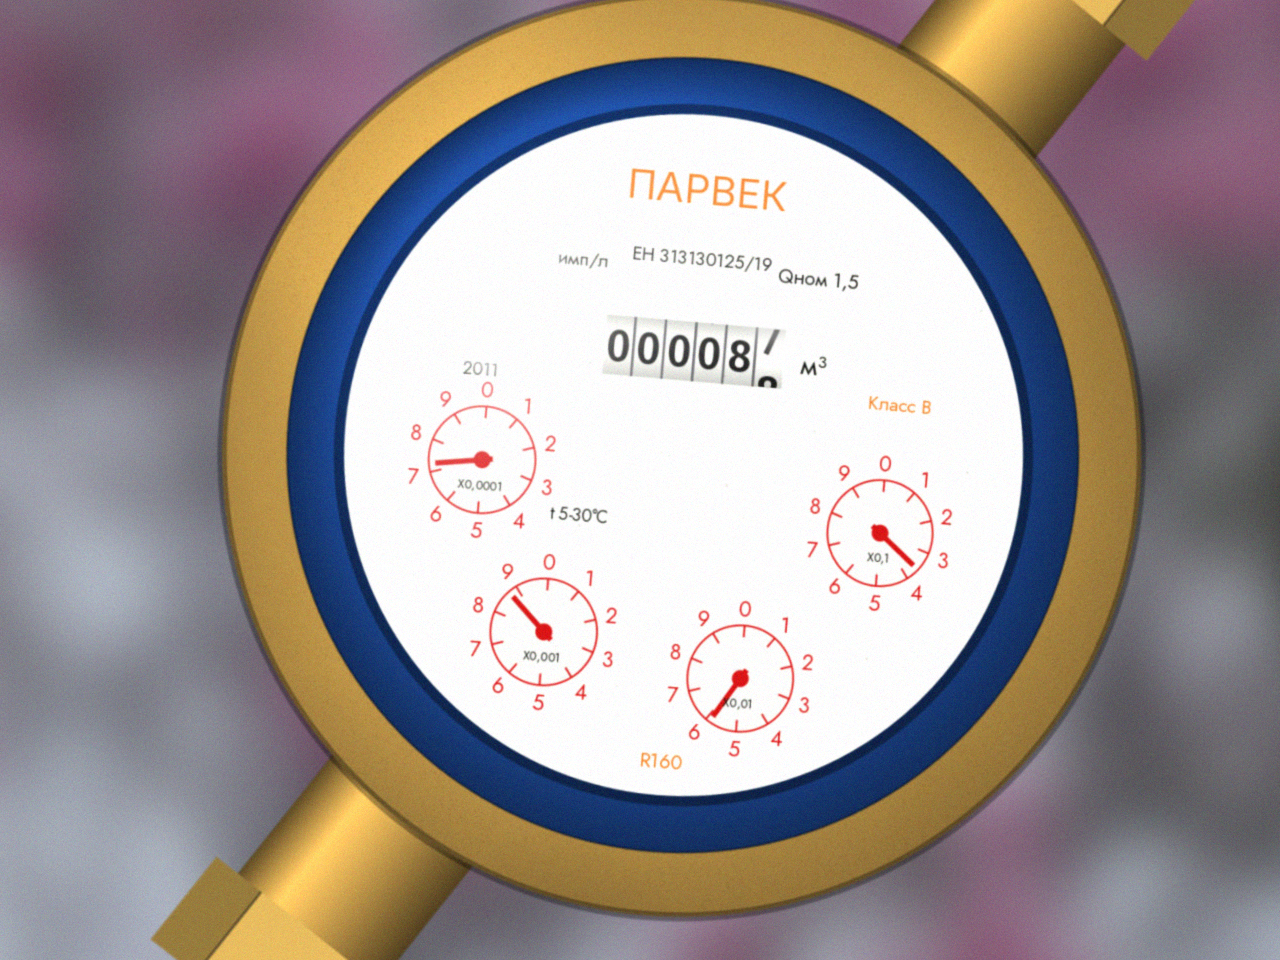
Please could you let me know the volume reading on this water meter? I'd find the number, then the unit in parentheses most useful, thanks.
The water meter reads 87.3587 (m³)
